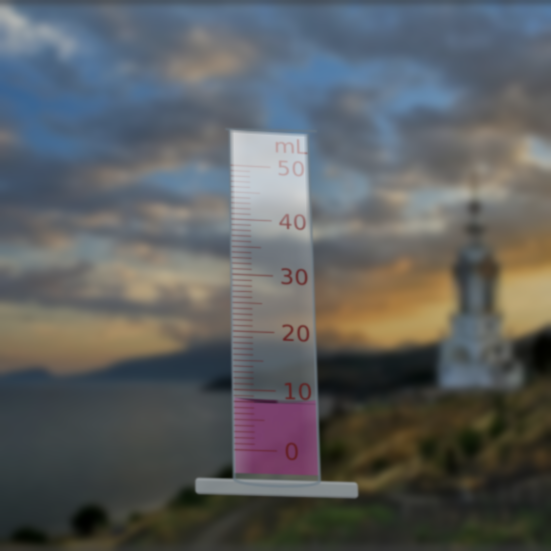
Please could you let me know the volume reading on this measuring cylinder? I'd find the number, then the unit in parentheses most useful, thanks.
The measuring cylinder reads 8 (mL)
